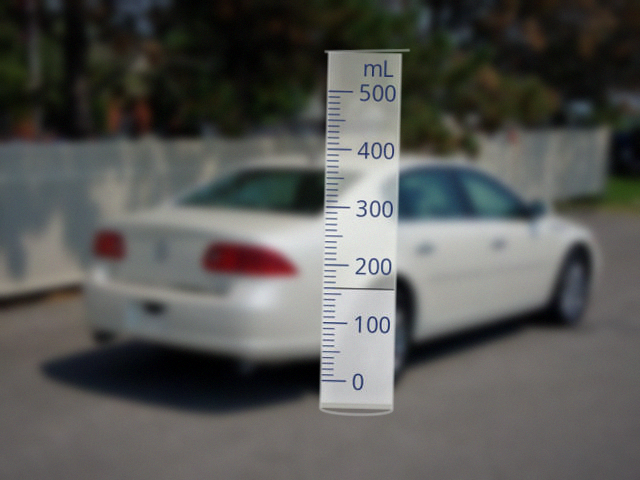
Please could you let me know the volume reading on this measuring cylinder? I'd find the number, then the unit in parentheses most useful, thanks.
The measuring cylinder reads 160 (mL)
